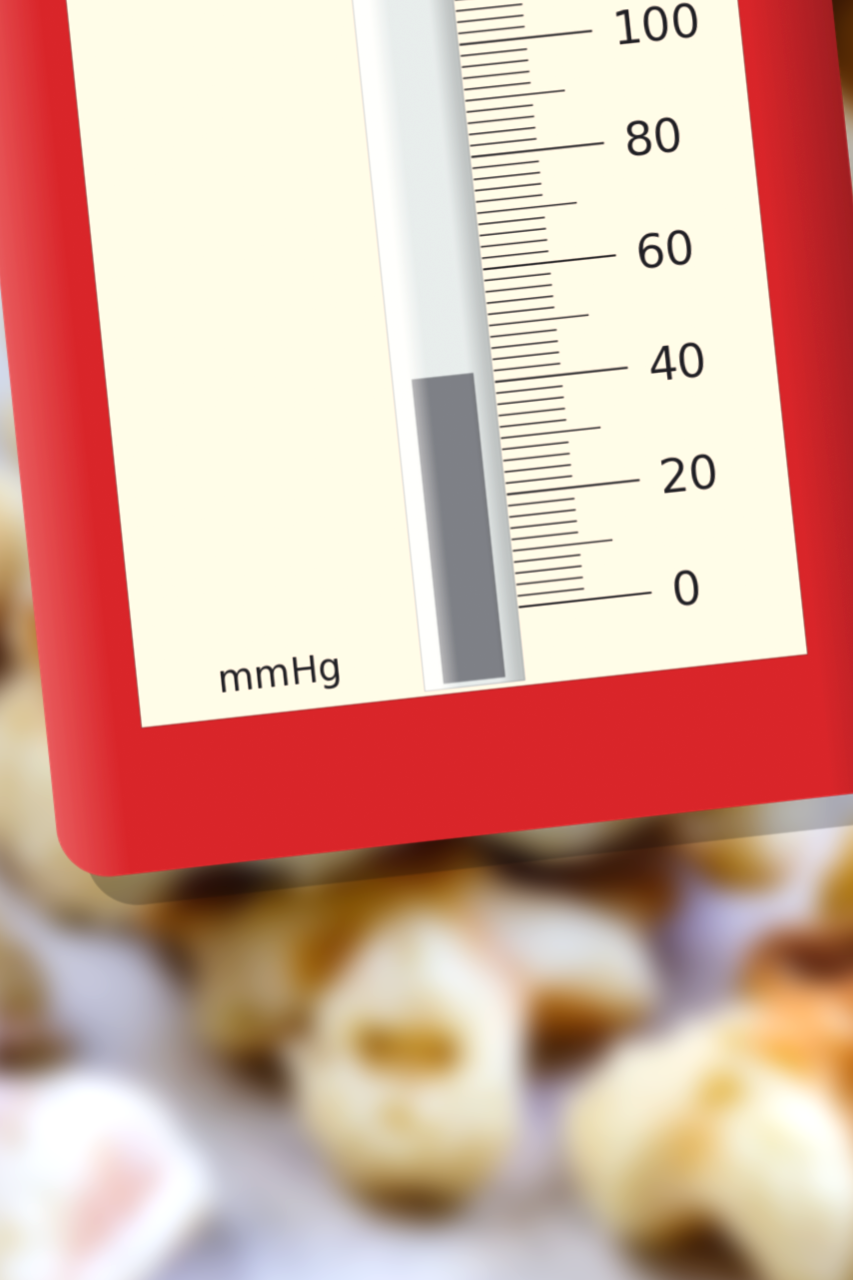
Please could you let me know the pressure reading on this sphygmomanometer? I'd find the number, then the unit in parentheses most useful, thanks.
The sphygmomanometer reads 42 (mmHg)
